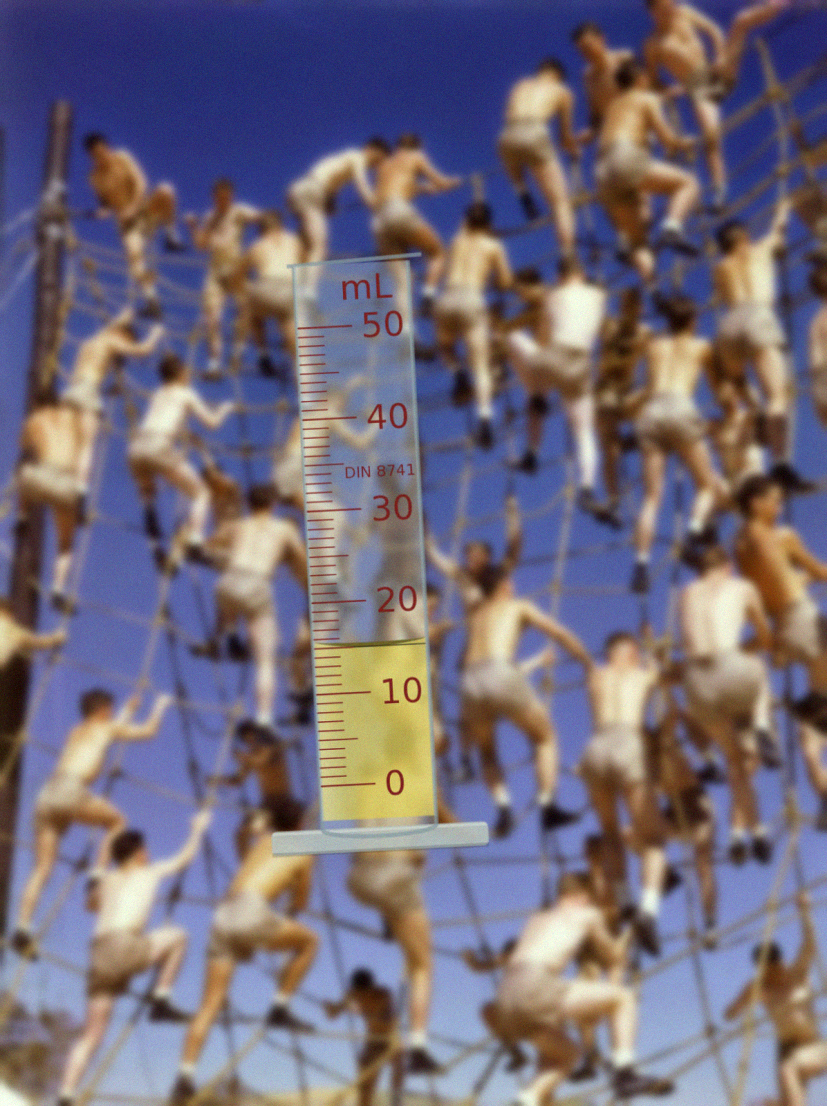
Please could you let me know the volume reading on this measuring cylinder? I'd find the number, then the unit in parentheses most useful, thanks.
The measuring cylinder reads 15 (mL)
